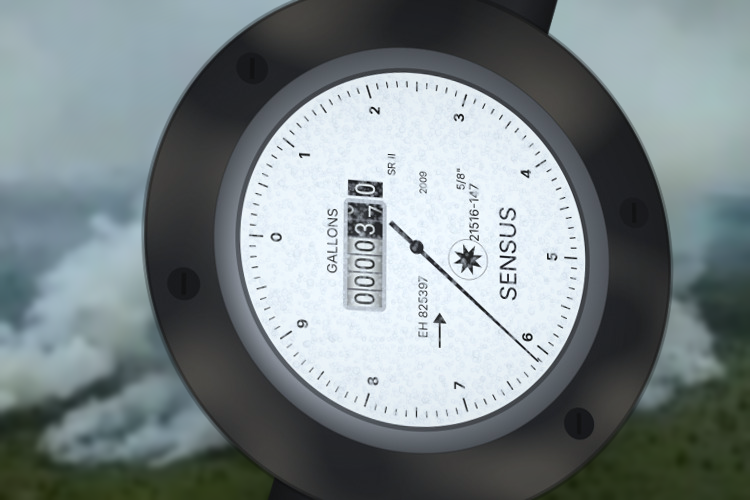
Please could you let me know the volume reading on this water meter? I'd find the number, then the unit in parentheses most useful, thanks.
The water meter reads 366.1 (gal)
